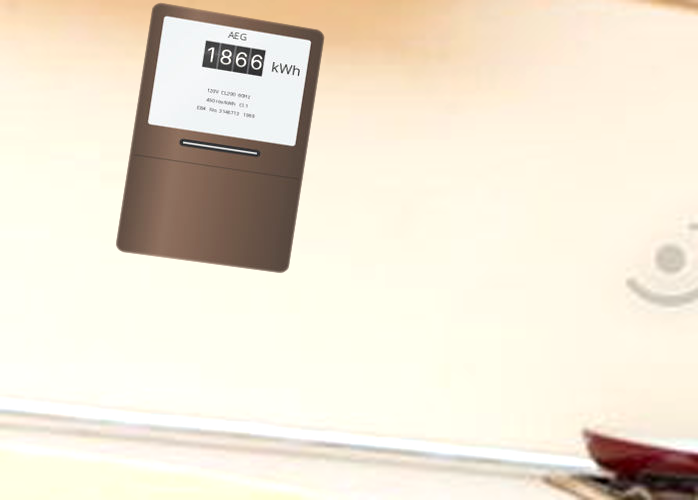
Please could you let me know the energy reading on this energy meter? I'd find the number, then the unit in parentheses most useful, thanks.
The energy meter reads 1866 (kWh)
